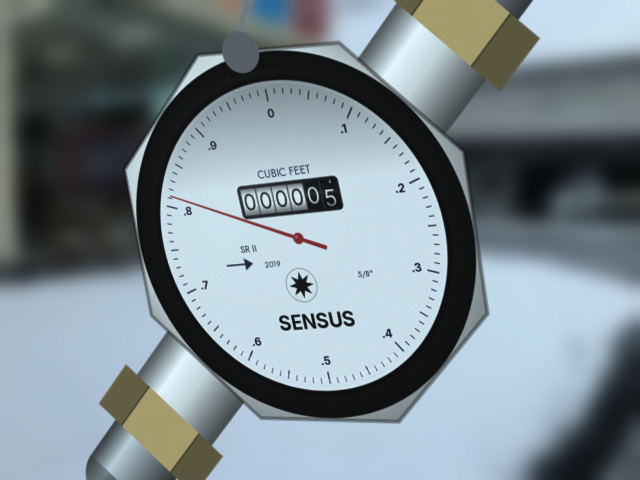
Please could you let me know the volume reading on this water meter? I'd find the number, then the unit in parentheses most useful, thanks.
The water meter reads 4.81 (ft³)
